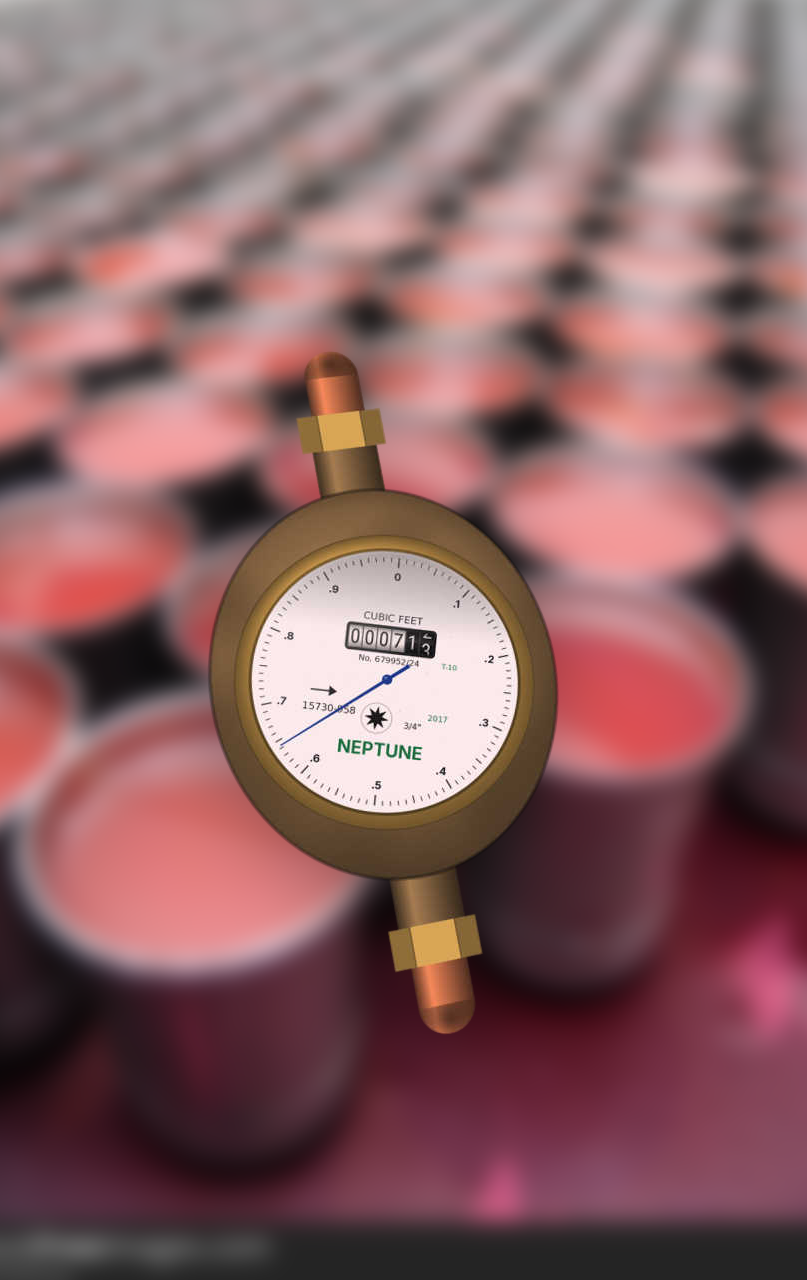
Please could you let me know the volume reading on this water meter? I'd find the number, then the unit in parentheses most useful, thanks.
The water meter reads 712.64 (ft³)
